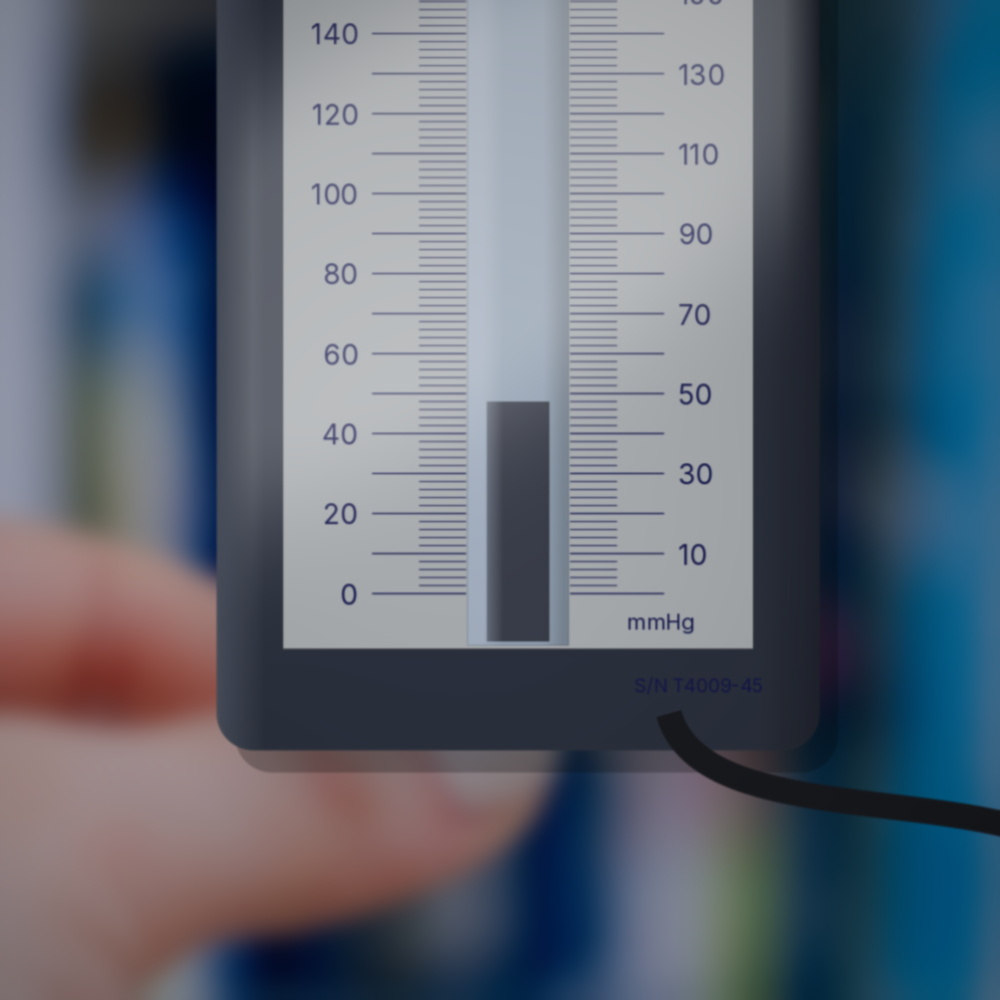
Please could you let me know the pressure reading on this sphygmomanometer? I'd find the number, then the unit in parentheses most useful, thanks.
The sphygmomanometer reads 48 (mmHg)
